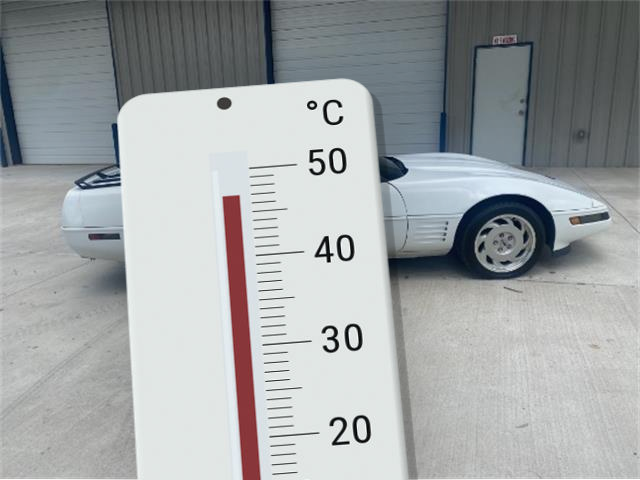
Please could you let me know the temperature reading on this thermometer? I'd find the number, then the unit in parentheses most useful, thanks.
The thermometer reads 47 (°C)
